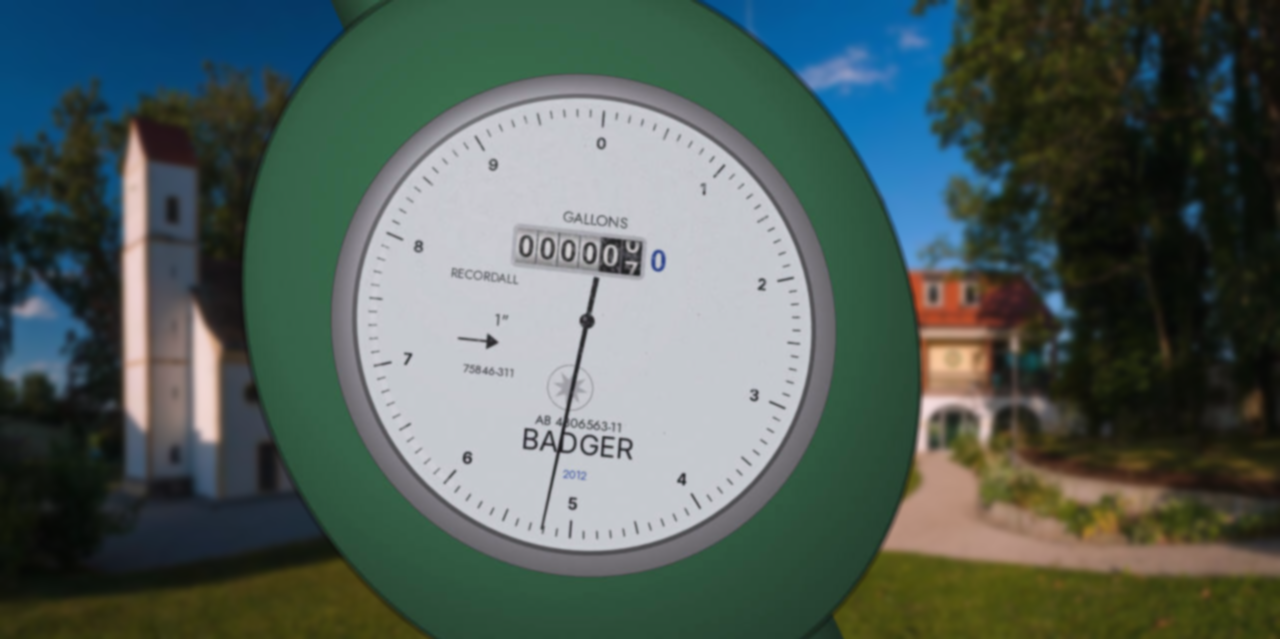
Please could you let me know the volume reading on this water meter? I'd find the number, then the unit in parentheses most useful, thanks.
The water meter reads 65.2 (gal)
